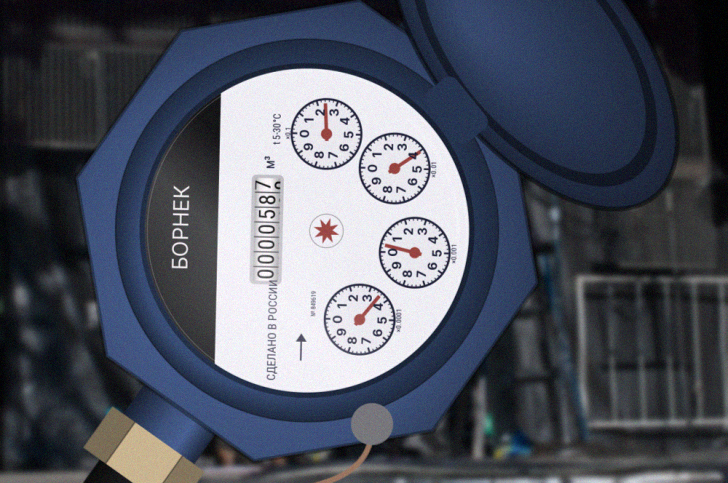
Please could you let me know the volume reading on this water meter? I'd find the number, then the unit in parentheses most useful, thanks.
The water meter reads 587.2403 (m³)
